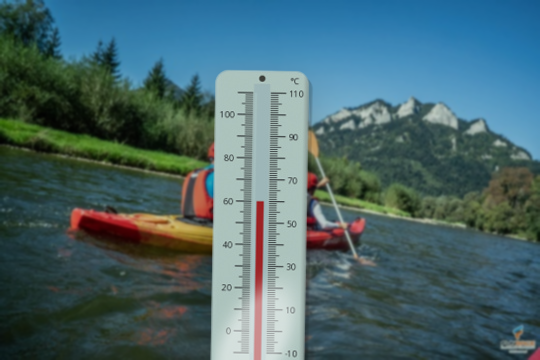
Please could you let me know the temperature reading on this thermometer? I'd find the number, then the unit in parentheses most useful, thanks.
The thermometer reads 60 (°C)
